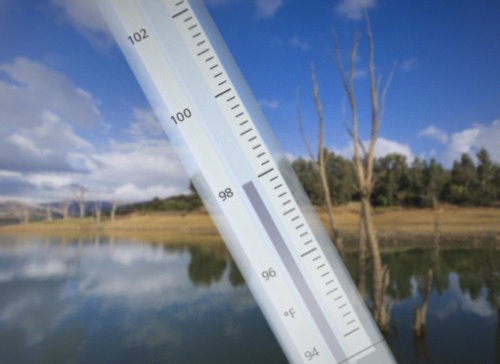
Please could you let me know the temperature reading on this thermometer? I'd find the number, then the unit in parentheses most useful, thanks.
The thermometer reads 98 (°F)
